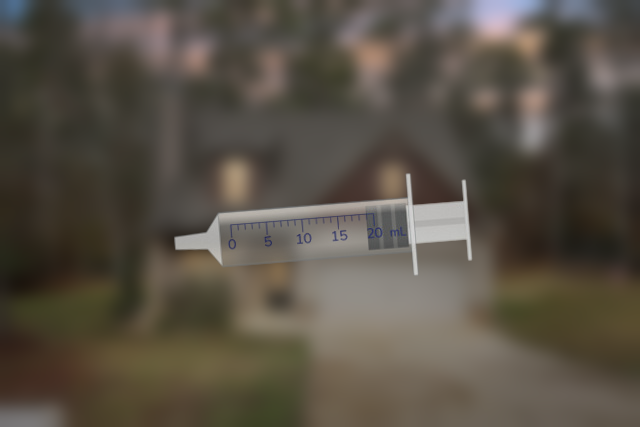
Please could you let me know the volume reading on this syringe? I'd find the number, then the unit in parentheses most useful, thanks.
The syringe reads 19 (mL)
